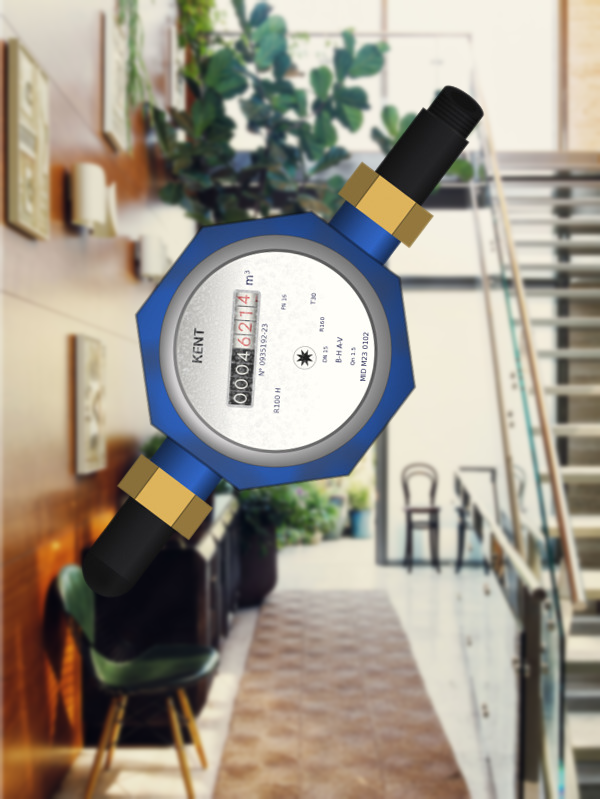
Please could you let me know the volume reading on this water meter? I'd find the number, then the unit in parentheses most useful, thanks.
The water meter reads 4.6214 (m³)
